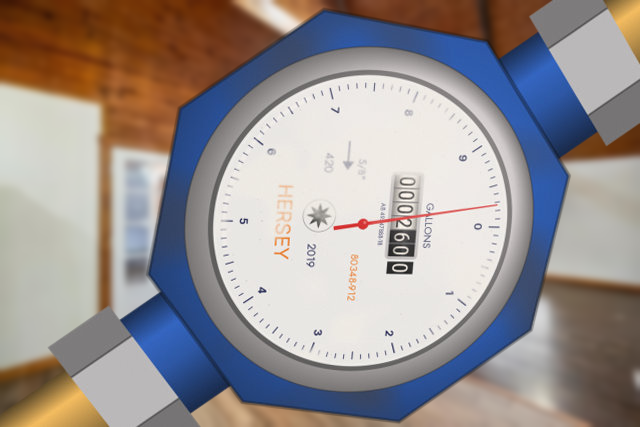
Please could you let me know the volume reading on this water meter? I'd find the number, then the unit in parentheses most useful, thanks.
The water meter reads 2599.7 (gal)
